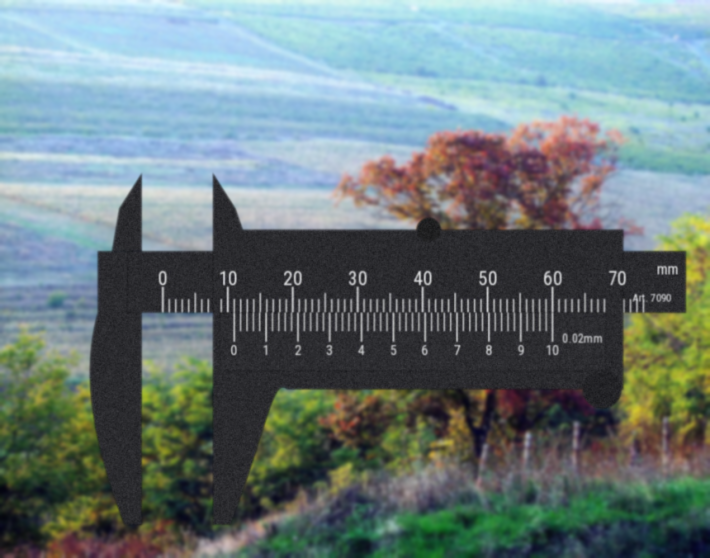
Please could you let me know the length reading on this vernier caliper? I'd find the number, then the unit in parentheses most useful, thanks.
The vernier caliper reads 11.0 (mm)
